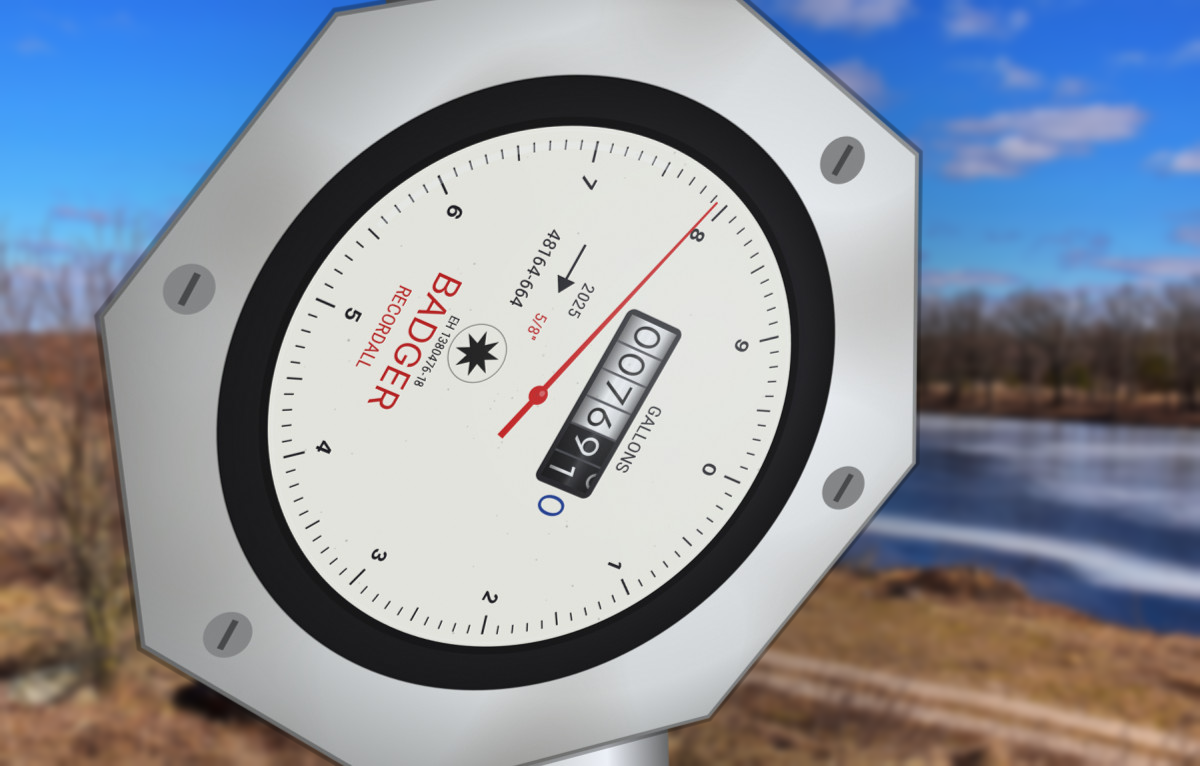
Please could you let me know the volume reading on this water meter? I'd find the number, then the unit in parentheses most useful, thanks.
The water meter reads 76907.9 (gal)
